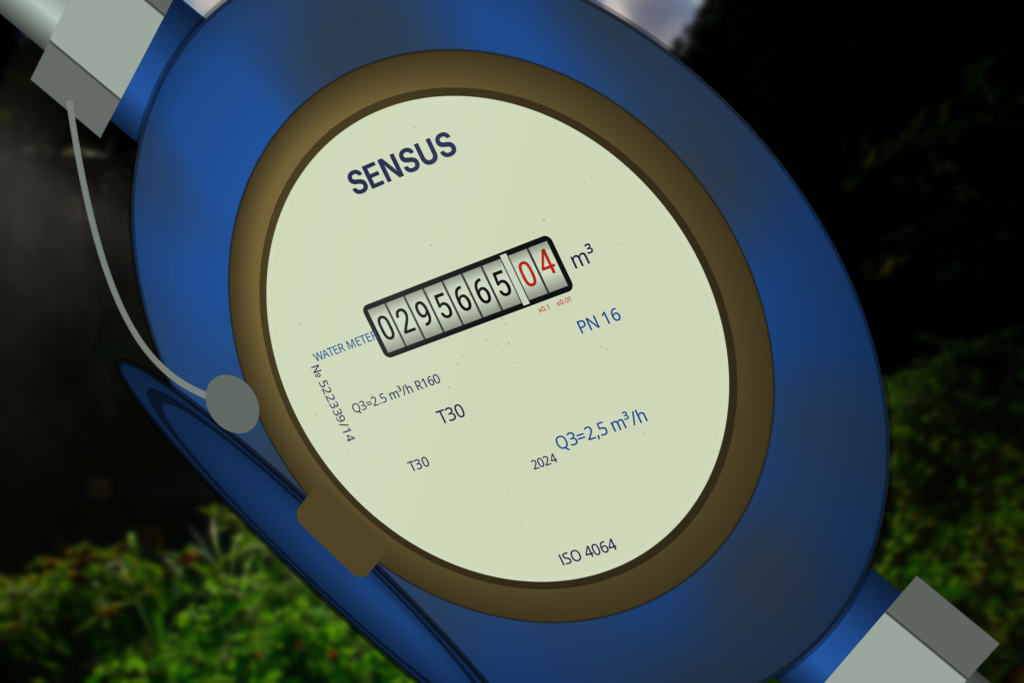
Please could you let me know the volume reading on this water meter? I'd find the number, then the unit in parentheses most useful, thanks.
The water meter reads 295665.04 (m³)
